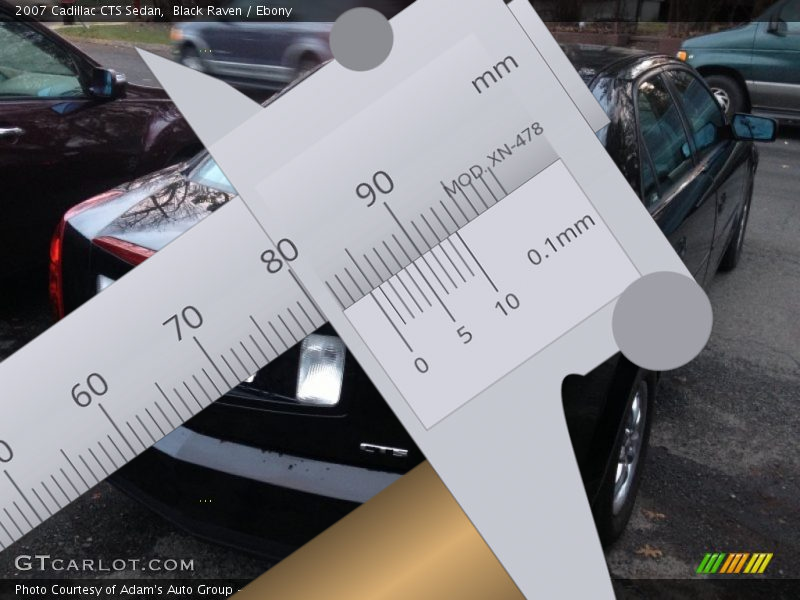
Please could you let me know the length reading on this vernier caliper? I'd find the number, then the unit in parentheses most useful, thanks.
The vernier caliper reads 84.6 (mm)
